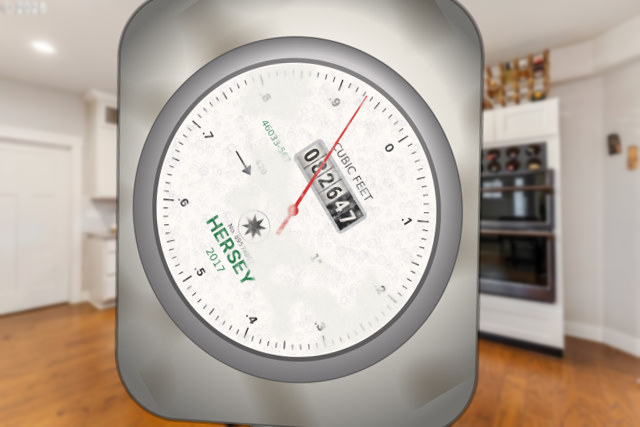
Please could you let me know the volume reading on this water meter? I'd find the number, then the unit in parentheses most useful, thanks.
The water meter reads 82646.93 (ft³)
